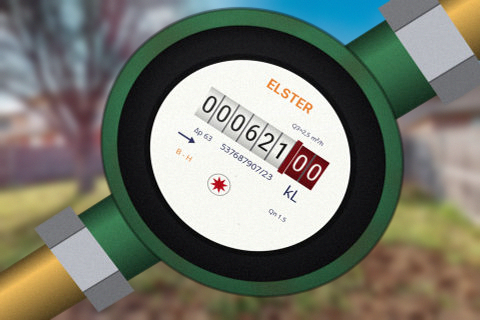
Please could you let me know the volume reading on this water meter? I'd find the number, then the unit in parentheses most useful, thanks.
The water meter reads 621.00 (kL)
